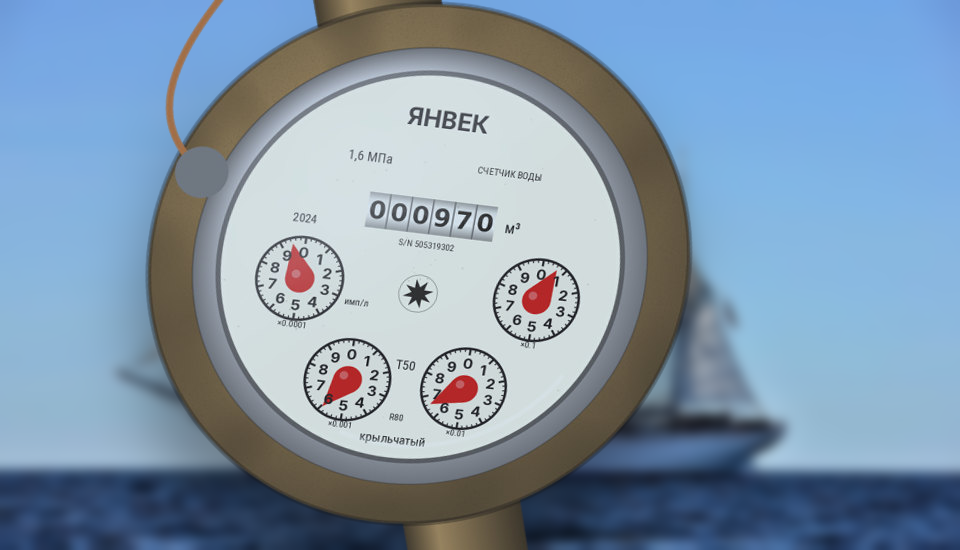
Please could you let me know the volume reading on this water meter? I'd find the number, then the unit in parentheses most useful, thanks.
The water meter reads 970.0659 (m³)
